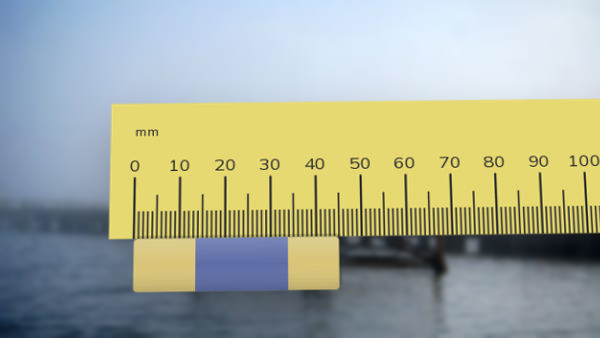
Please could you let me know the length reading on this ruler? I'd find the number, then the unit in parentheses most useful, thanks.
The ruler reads 45 (mm)
